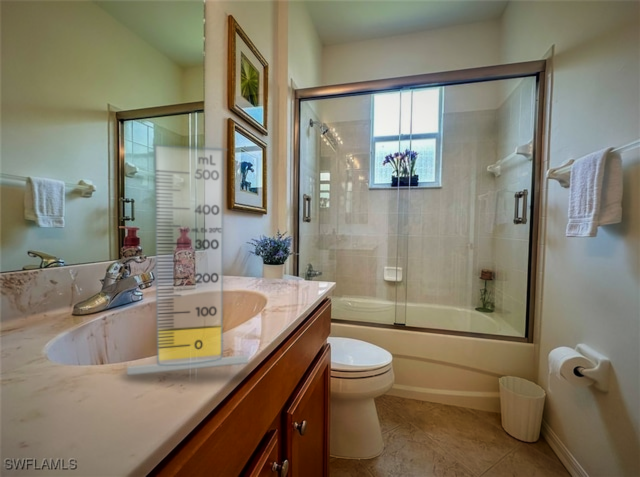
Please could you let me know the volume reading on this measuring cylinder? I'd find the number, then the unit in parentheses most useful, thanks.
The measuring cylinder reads 50 (mL)
